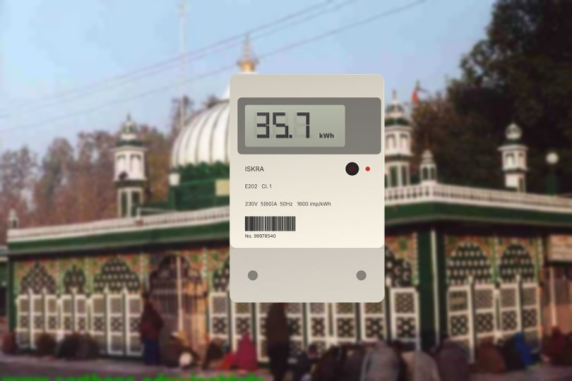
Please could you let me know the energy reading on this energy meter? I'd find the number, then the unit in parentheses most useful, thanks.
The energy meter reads 35.7 (kWh)
